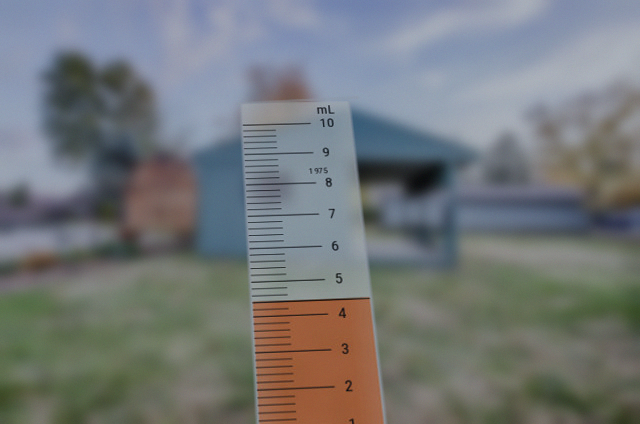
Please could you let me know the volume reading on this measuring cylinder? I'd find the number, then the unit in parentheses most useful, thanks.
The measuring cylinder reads 4.4 (mL)
